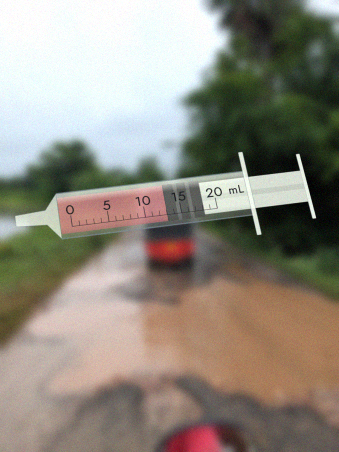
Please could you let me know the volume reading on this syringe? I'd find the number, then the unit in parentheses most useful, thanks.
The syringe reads 13 (mL)
